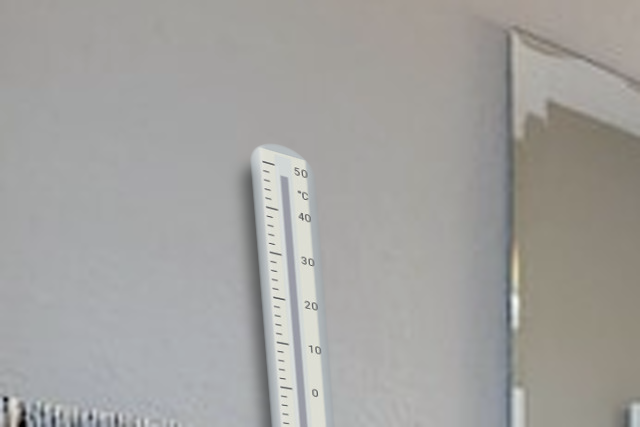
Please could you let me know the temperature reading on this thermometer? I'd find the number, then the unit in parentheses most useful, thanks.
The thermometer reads 48 (°C)
